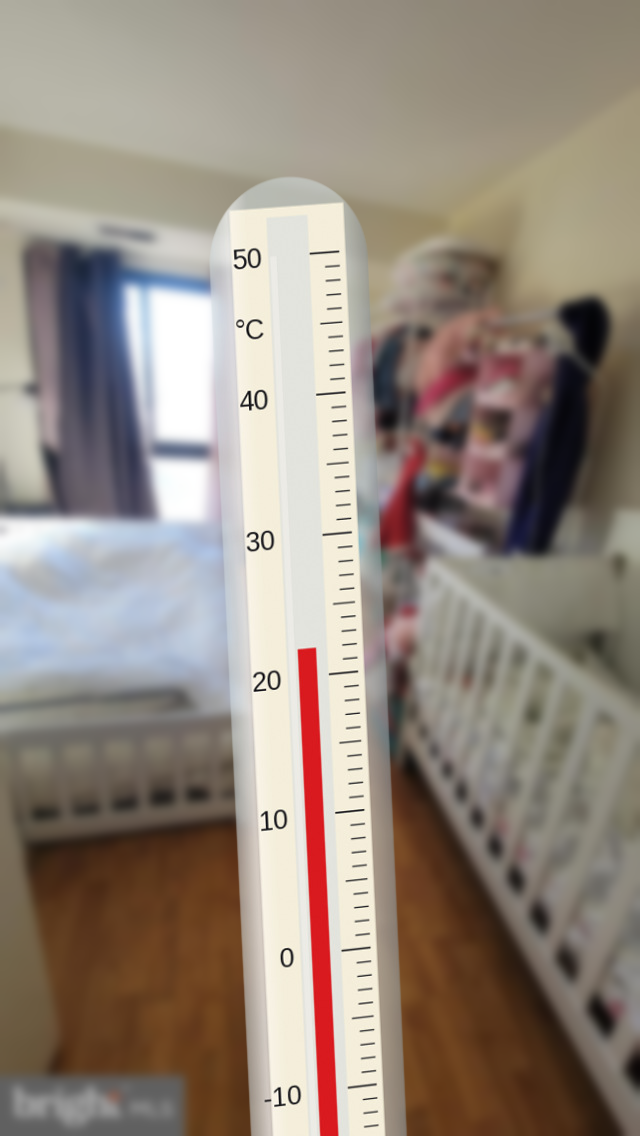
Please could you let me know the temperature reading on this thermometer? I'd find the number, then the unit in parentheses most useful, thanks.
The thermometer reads 22 (°C)
